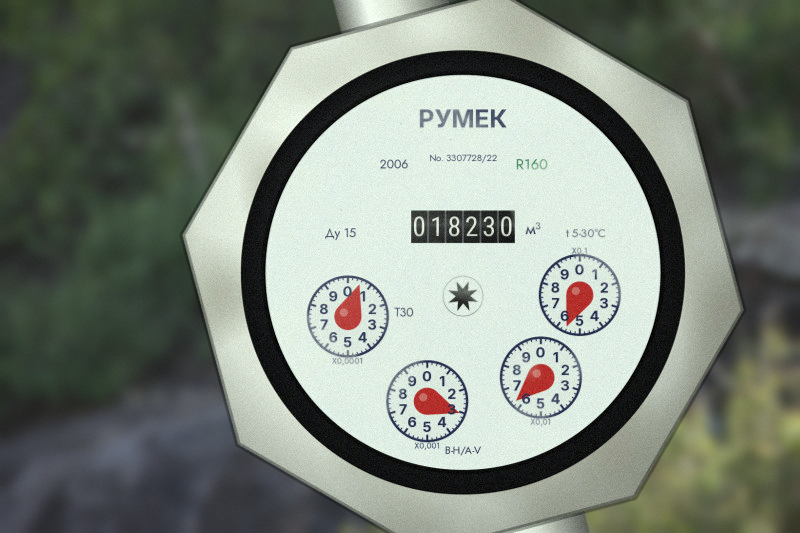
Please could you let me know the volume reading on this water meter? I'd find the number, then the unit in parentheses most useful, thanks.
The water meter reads 18230.5630 (m³)
